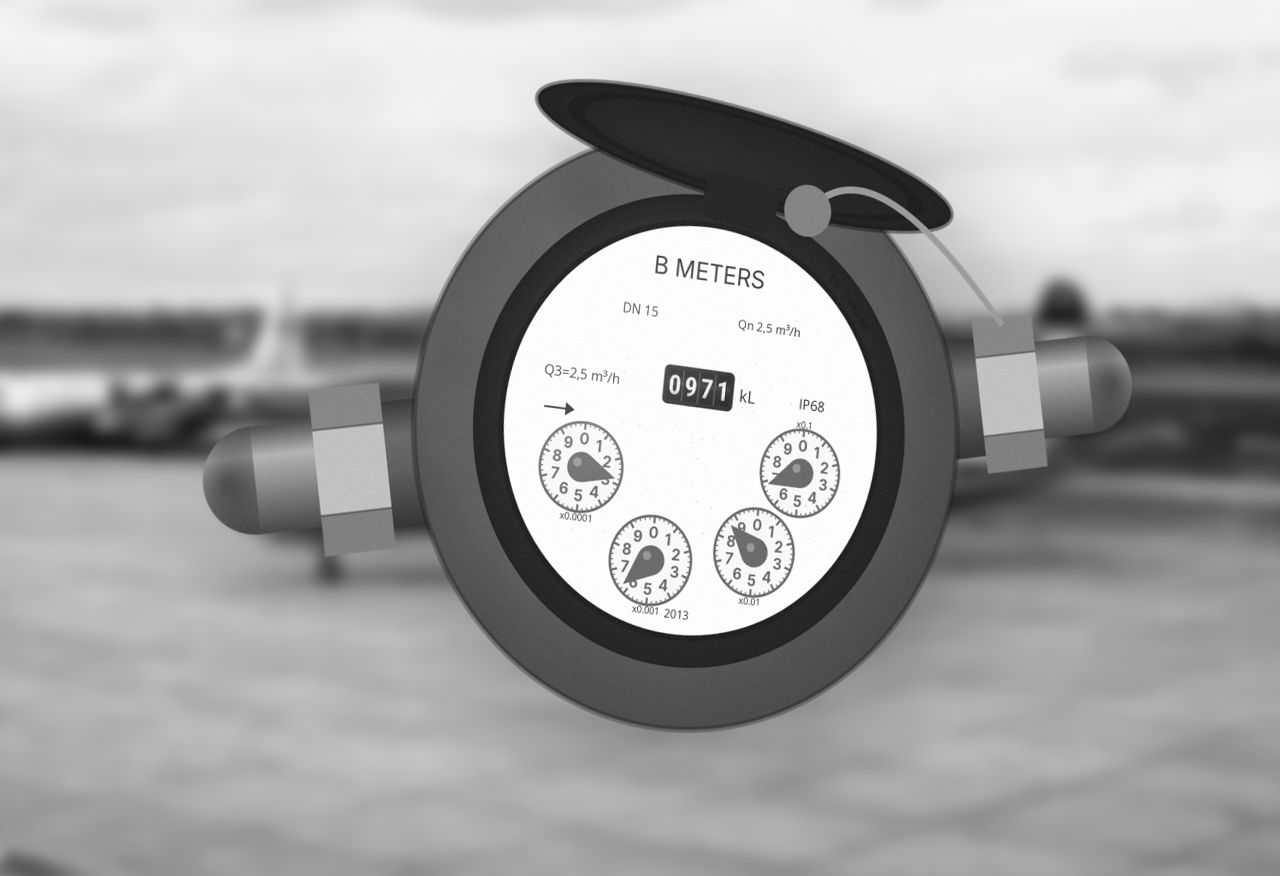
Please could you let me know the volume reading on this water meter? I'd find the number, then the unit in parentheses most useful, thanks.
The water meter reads 971.6862 (kL)
